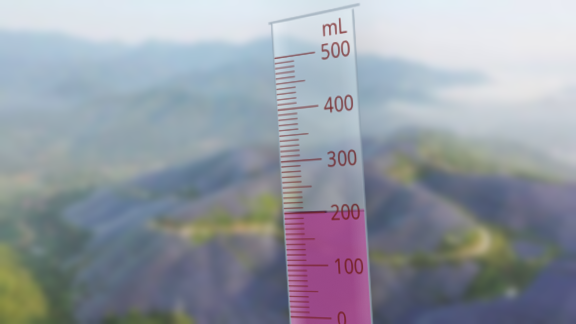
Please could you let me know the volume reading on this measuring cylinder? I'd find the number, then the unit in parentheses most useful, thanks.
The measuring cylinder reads 200 (mL)
